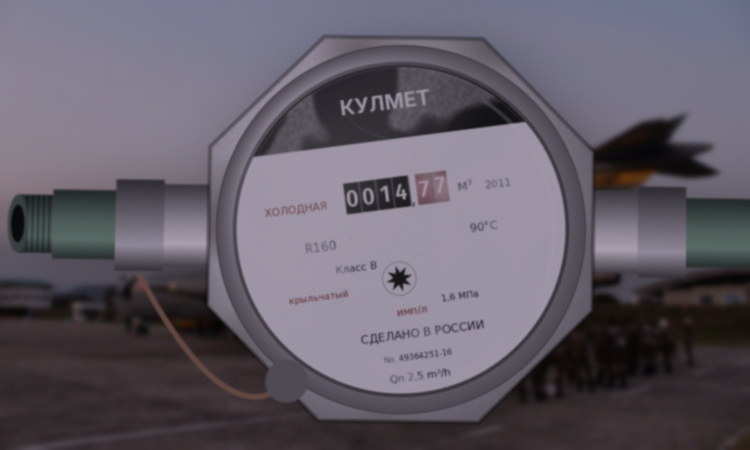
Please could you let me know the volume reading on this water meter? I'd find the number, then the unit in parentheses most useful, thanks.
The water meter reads 14.77 (m³)
